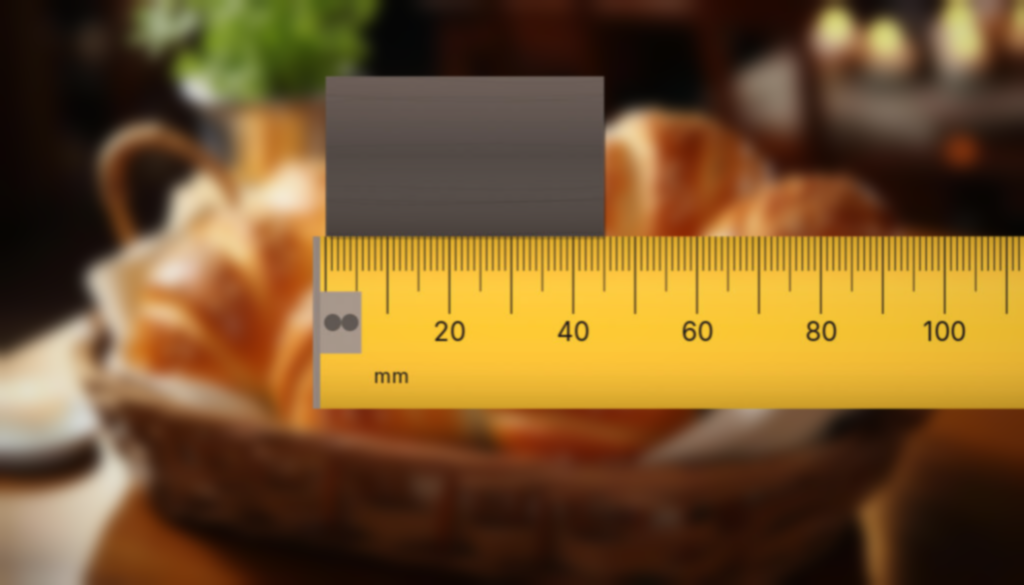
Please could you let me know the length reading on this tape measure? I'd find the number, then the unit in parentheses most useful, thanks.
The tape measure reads 45 (mm)
